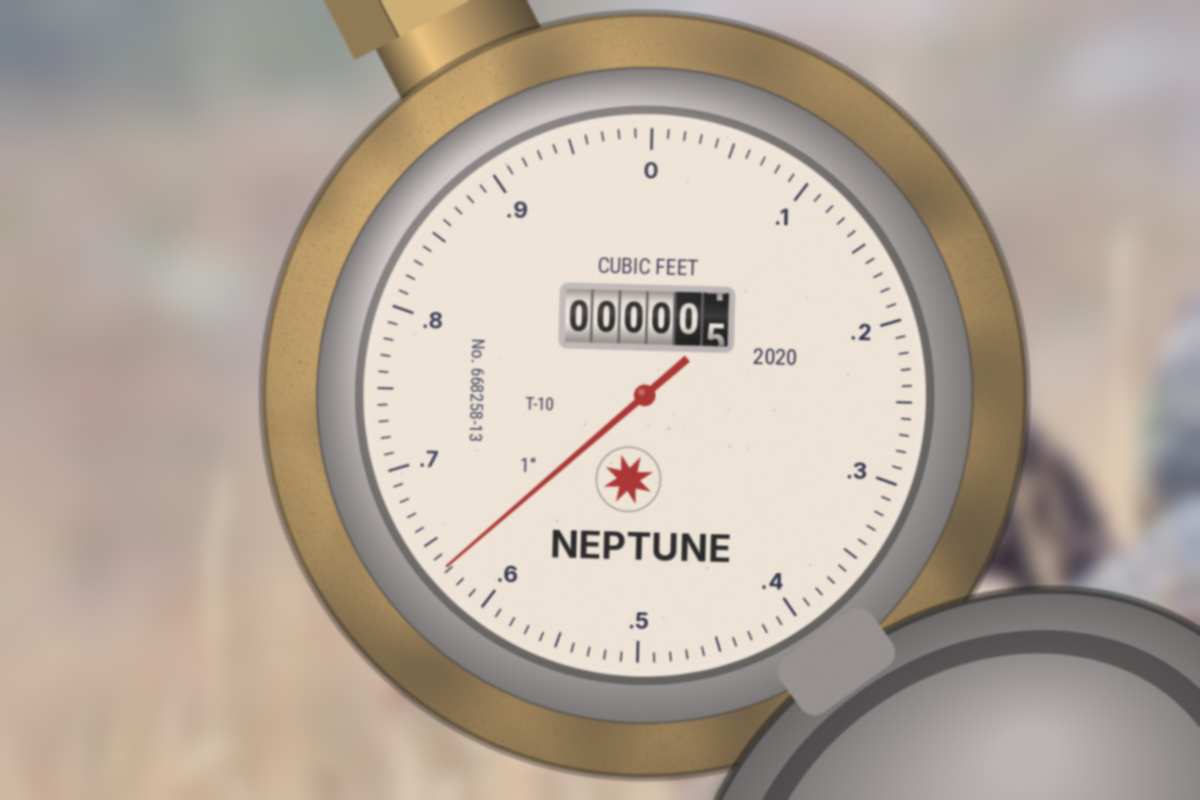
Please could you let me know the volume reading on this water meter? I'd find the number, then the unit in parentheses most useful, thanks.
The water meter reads 4.63 (ft³)
